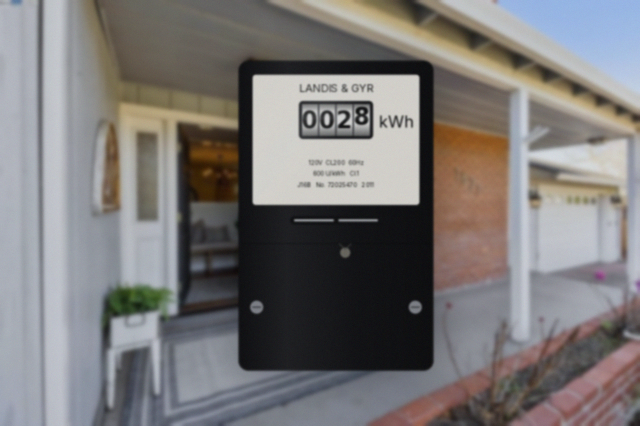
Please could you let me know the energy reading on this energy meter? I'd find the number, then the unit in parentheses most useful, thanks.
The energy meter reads 28 (kWh)
